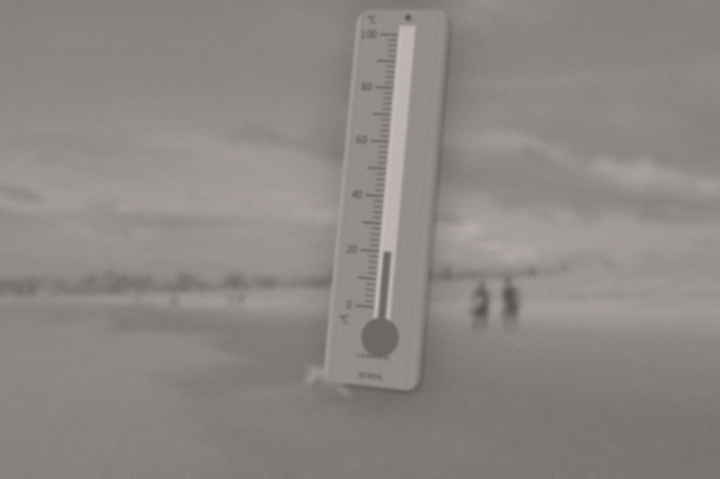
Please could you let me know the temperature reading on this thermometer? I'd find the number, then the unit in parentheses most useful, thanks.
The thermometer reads 20 (°C)
